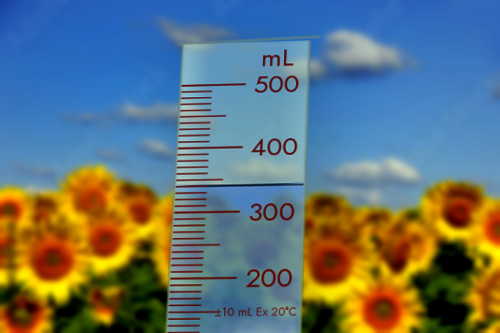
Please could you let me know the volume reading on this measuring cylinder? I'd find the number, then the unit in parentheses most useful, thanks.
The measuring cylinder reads 340 (mL)
